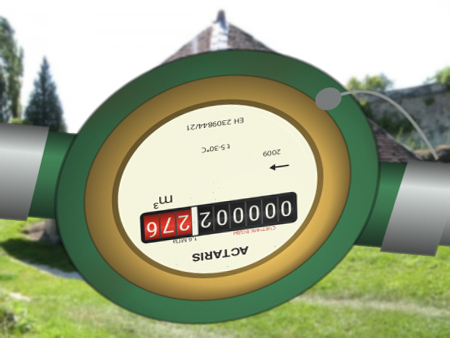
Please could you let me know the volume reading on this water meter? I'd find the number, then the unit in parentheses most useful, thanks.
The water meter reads 2.276 (m³)
